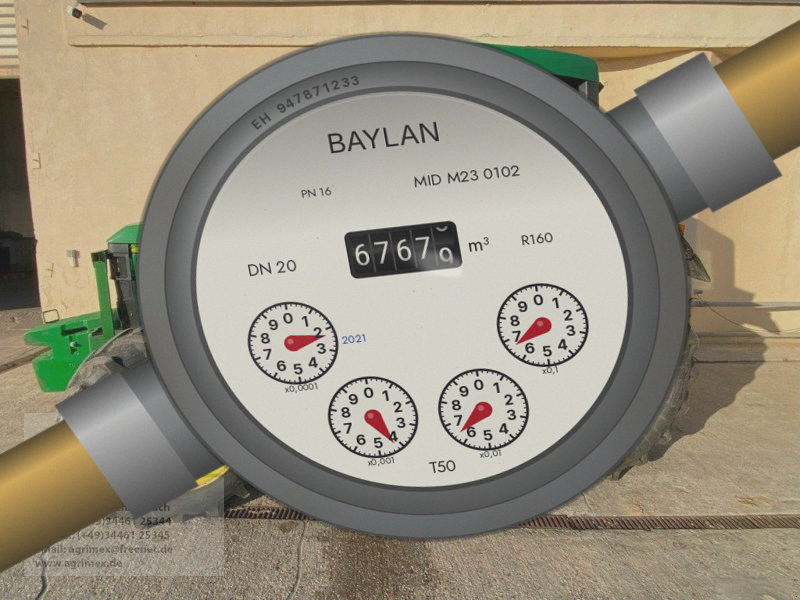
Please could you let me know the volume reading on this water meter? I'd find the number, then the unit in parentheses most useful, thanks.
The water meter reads 67678.6642 (m³)
